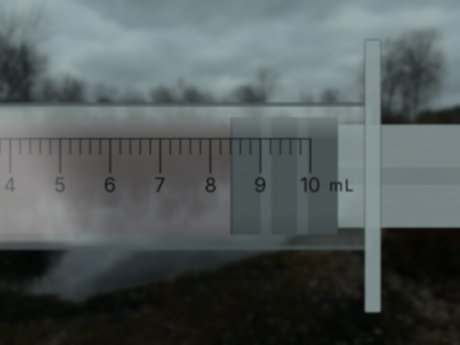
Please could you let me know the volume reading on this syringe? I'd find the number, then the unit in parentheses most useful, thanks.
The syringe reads 8.4 (mL)
